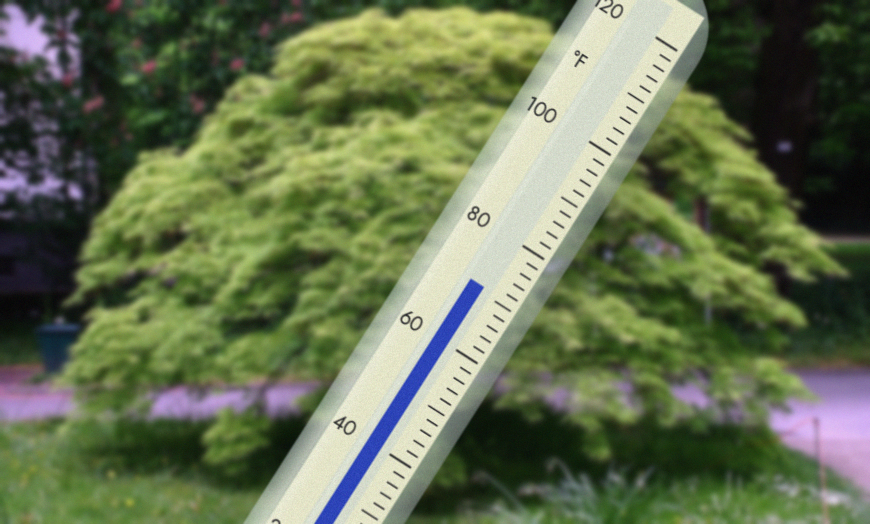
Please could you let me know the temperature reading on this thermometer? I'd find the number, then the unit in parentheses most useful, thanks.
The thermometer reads 71 (°F)
